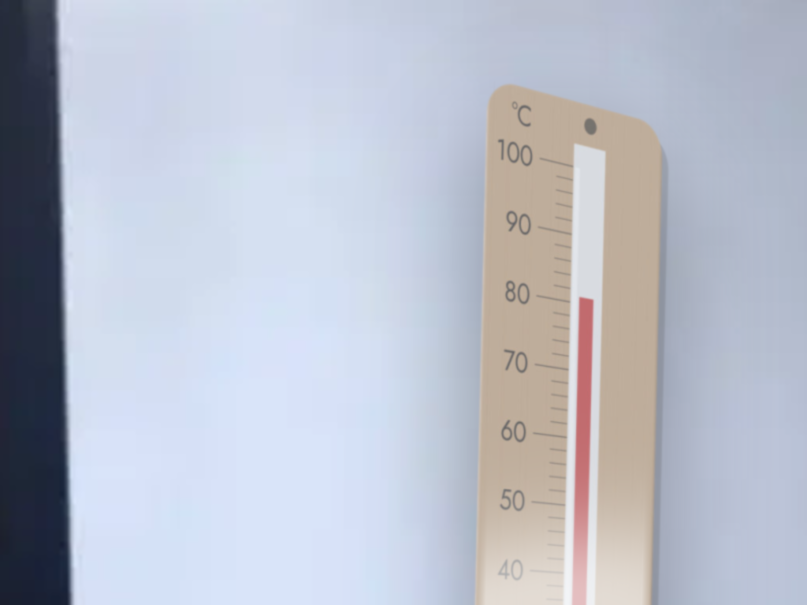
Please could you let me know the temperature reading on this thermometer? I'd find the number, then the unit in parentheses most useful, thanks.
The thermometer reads 81 (°C)
